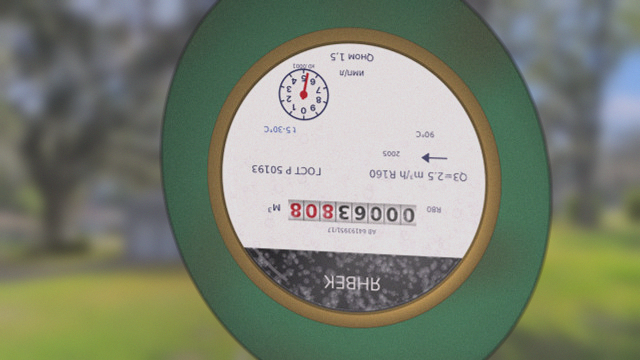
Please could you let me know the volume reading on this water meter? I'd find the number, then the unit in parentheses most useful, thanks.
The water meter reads 63.8085 (m³)
